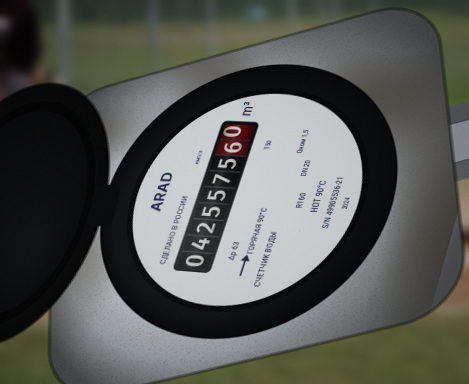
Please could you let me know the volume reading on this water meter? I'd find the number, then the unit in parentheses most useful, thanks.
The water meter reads 425575.60 (m³)
